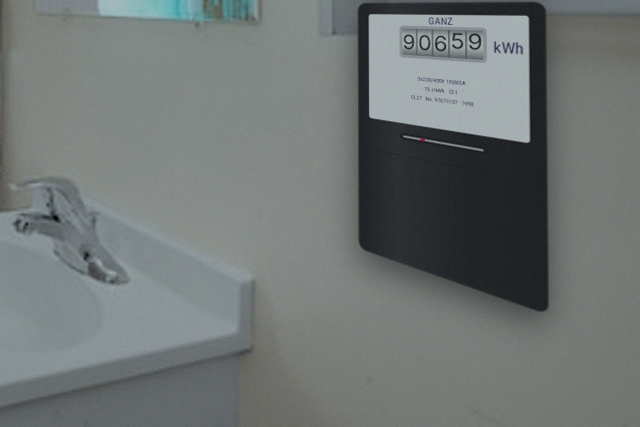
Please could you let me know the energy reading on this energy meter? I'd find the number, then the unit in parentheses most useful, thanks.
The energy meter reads 90659 (kWh)
